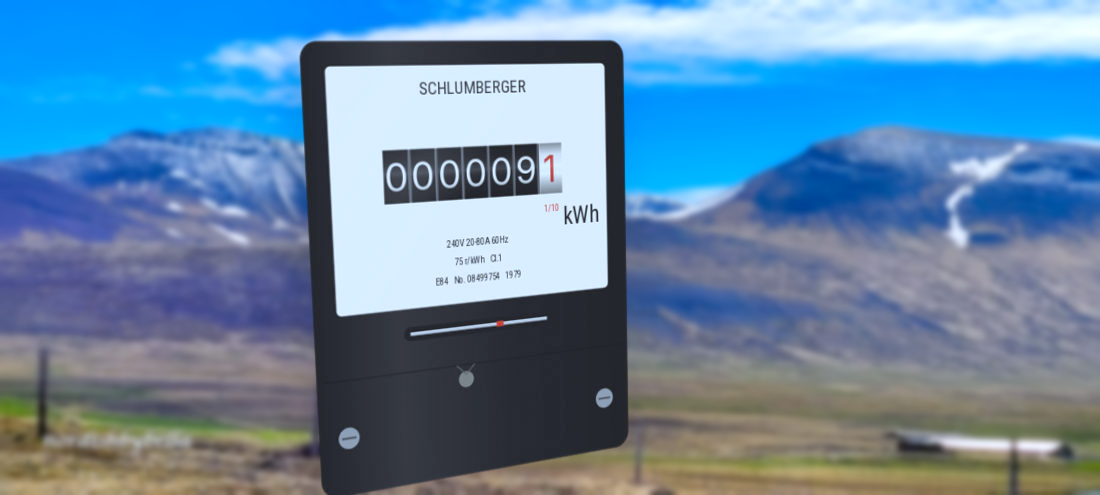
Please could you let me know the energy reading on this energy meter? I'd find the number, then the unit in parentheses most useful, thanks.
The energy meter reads 9.1 (kWh)
